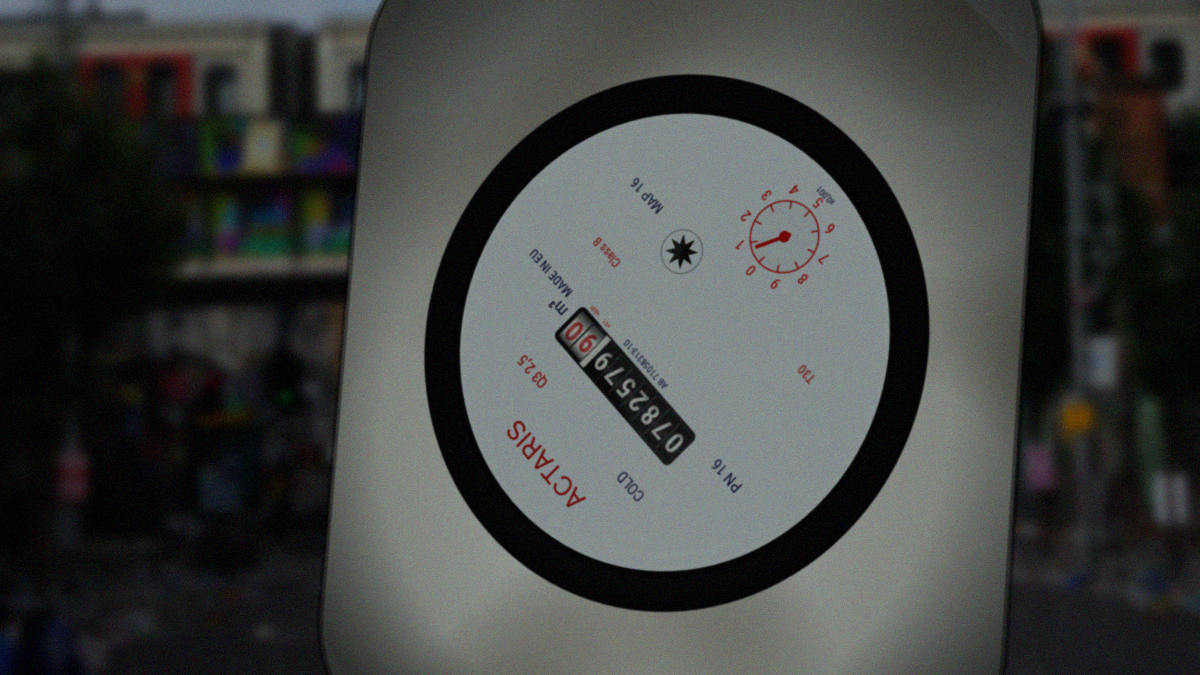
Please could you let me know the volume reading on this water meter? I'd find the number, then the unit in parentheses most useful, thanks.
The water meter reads 782579.900 (m³)
